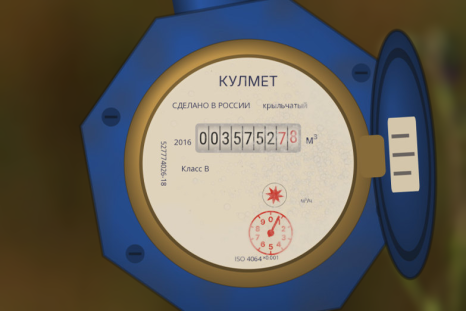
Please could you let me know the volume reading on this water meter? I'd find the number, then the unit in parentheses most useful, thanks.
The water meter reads 35752.780 (m³)
